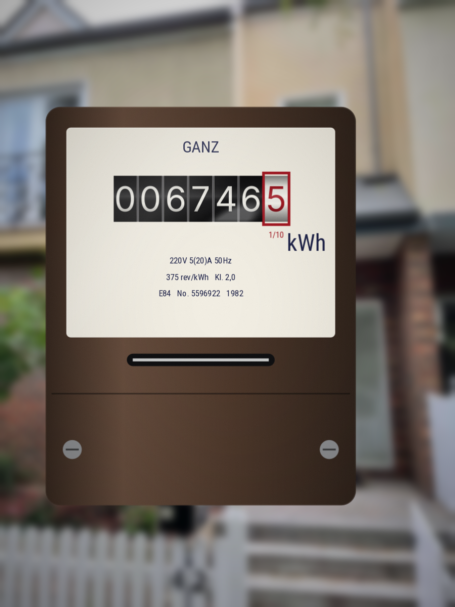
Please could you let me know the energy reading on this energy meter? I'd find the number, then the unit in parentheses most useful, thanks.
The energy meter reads 6746.5 (kWh)
